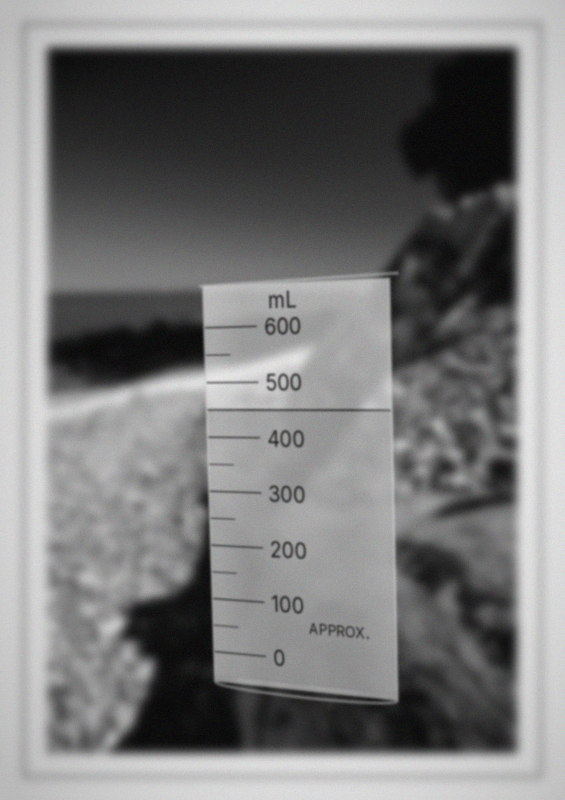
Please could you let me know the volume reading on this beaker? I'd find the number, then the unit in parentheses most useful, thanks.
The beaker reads 450 (mL)
